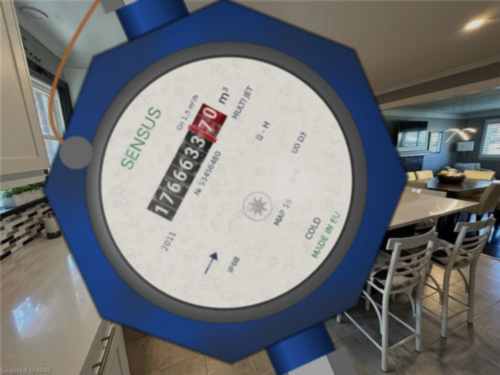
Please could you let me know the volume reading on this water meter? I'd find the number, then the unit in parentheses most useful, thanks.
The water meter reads 1766633.70 (m³)
